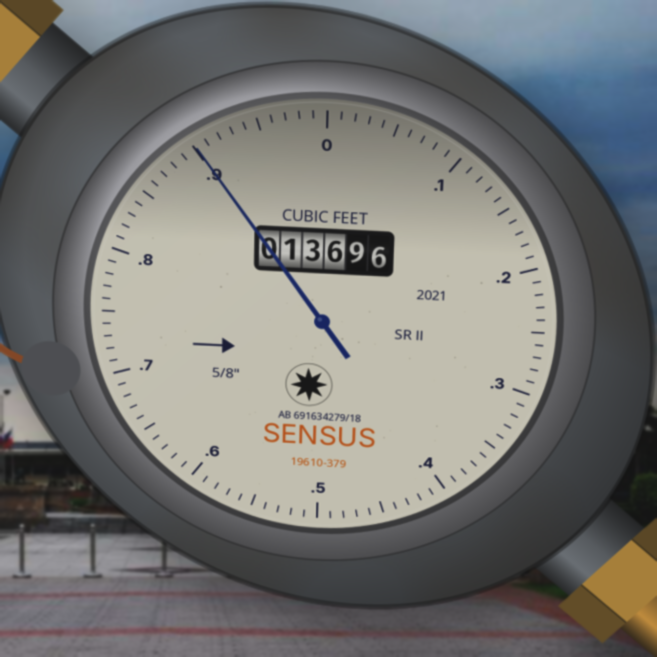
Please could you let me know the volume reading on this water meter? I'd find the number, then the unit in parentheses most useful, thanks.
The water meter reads 13695.90 (ft³)
